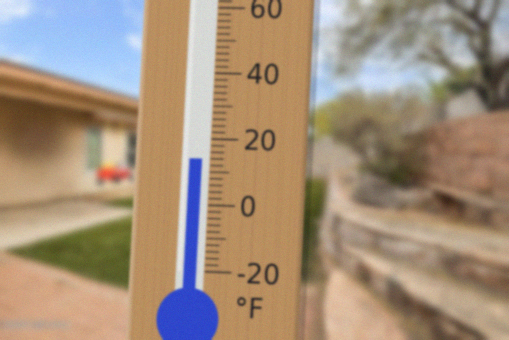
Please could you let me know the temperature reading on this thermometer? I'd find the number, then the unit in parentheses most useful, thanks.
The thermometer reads 14 (°F)
